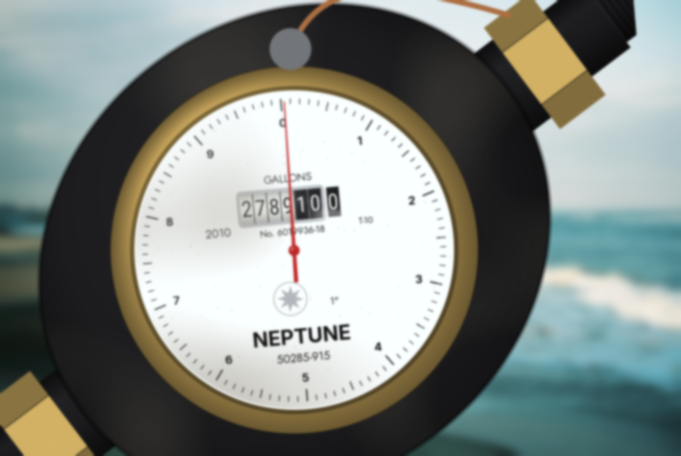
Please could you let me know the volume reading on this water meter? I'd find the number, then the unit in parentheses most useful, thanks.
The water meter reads 2789100.0 (gal)
